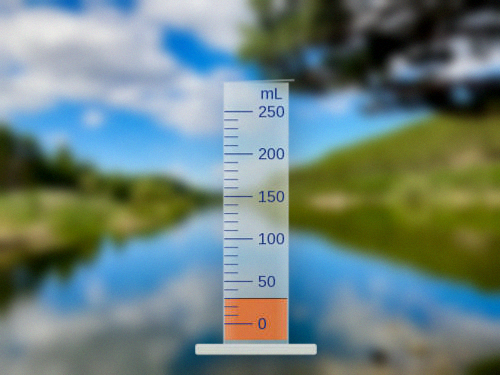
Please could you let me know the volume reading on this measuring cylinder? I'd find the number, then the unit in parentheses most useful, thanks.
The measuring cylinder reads 30 (mL)
